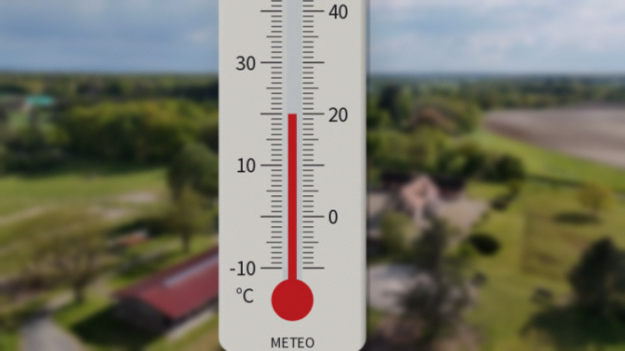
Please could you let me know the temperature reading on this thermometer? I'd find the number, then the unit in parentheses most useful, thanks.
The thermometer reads 20 (°C)
